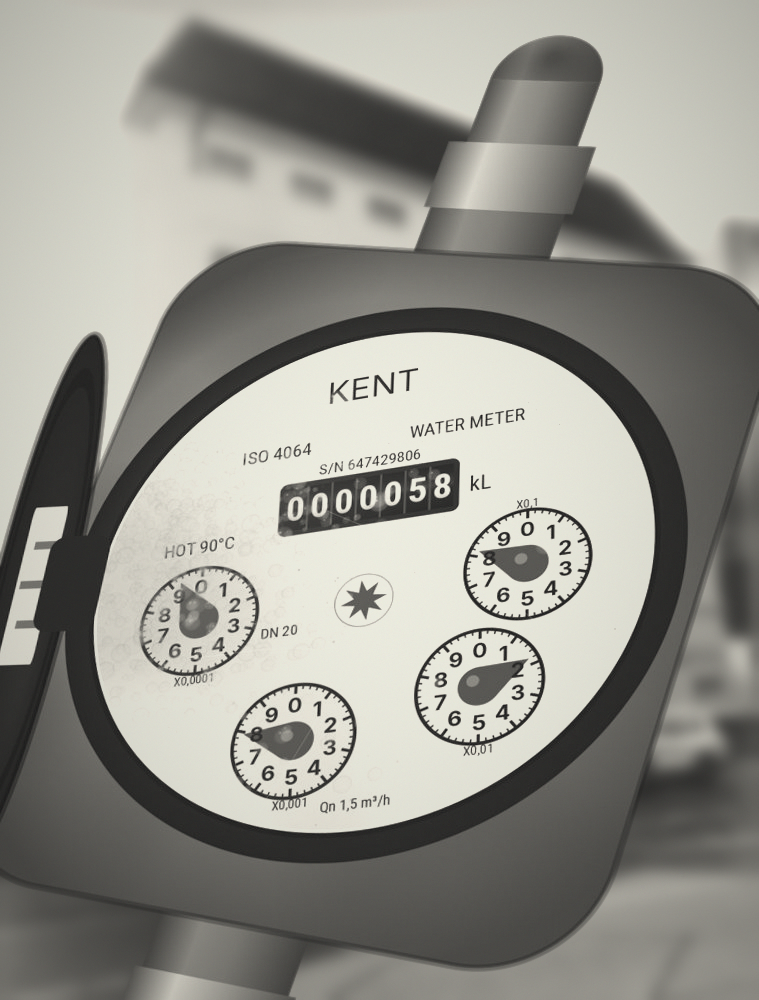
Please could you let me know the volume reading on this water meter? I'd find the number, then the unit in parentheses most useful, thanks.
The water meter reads 58.8179 (kL)
